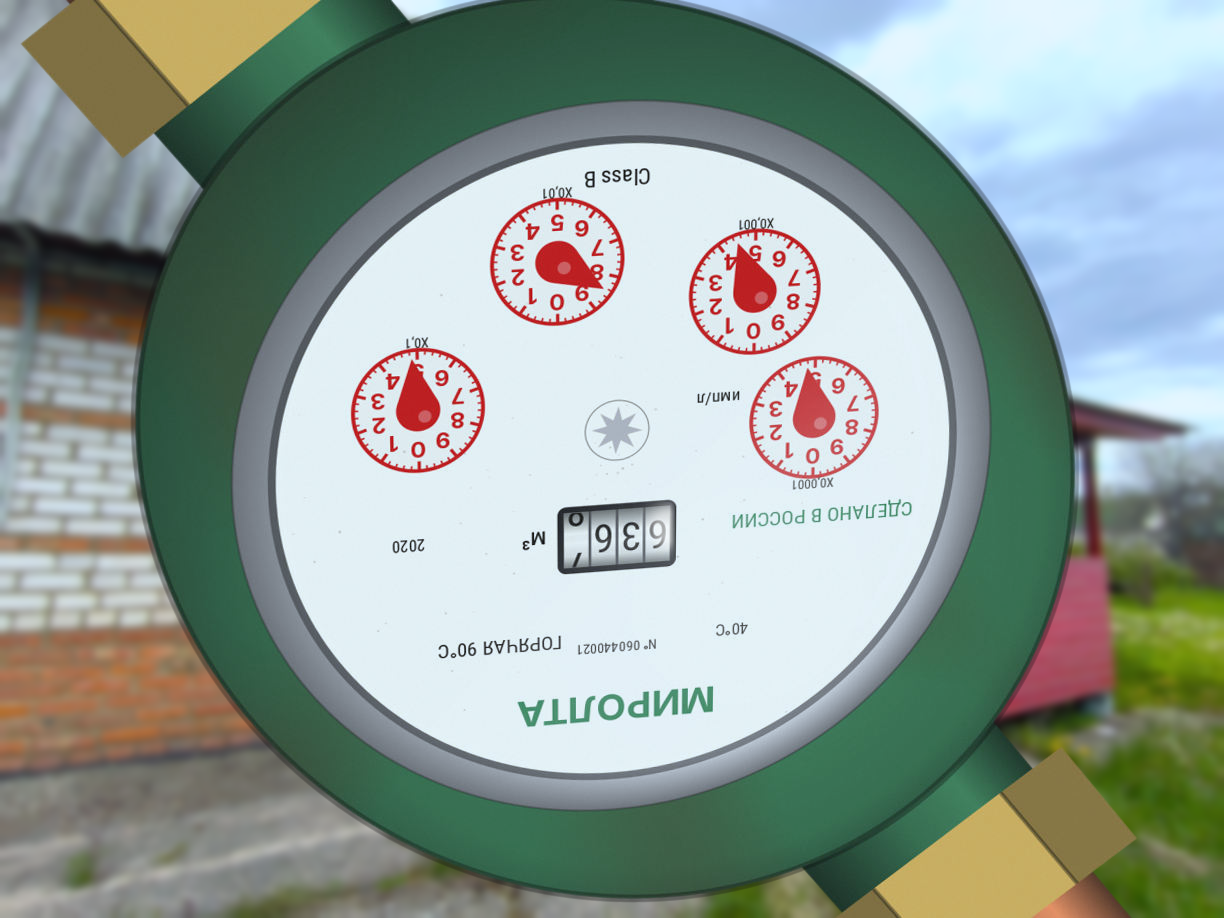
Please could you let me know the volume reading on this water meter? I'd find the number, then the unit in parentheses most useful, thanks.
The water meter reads 6367.4844 (m³)
